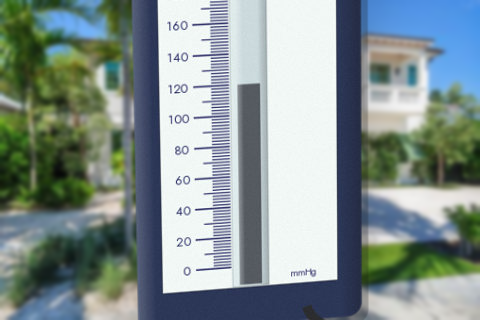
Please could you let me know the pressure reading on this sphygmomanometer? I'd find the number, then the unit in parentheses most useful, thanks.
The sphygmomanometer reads 120 (mmHg)
